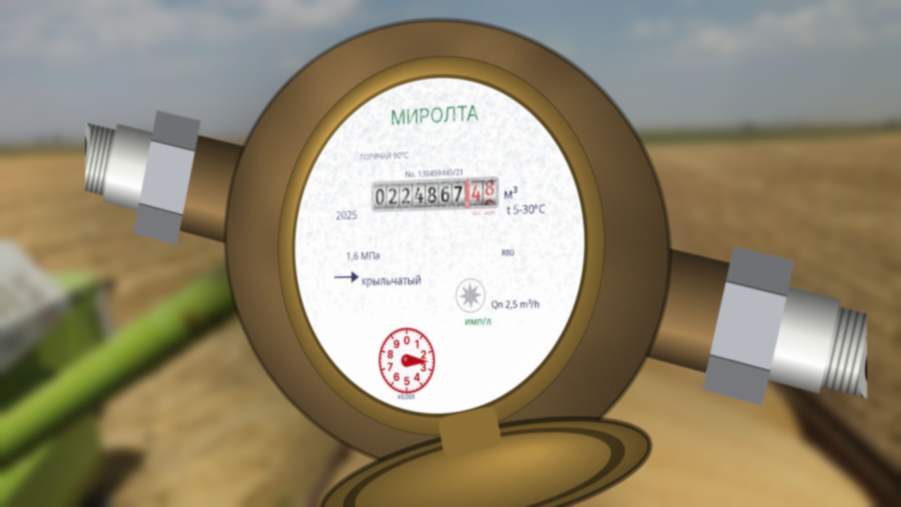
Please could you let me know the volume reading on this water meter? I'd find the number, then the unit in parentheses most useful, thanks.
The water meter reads 224867.482 (m³)
